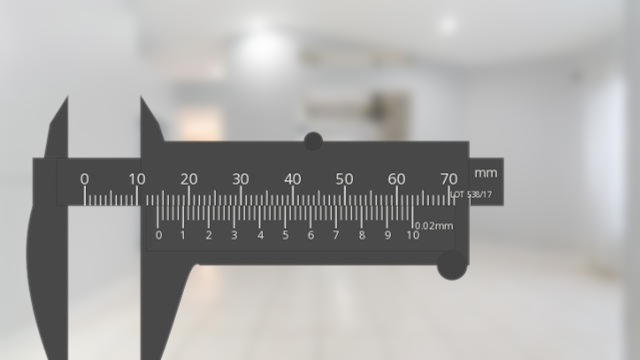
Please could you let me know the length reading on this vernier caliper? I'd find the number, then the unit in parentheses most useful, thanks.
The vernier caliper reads 14.0 (mm)
